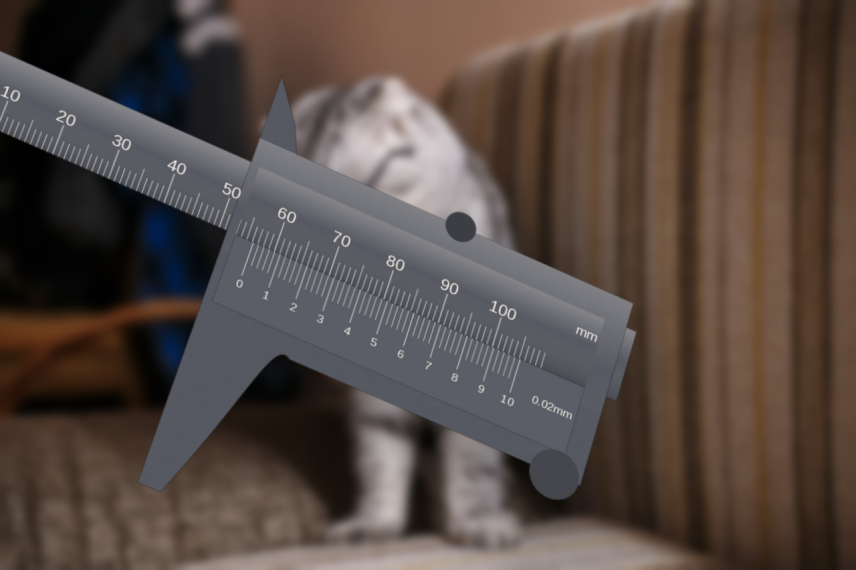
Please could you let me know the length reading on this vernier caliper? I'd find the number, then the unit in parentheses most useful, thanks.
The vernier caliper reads 56.2 (mm)
